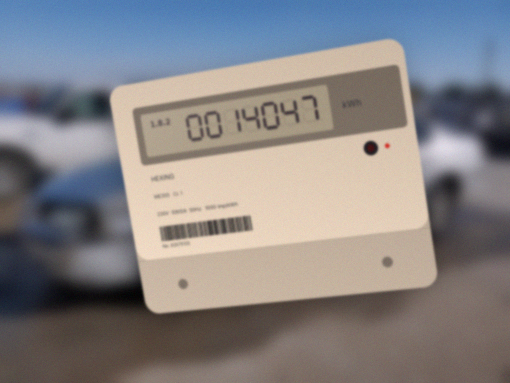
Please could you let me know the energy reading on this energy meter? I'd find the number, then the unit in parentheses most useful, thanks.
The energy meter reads 14047 (kWh)
